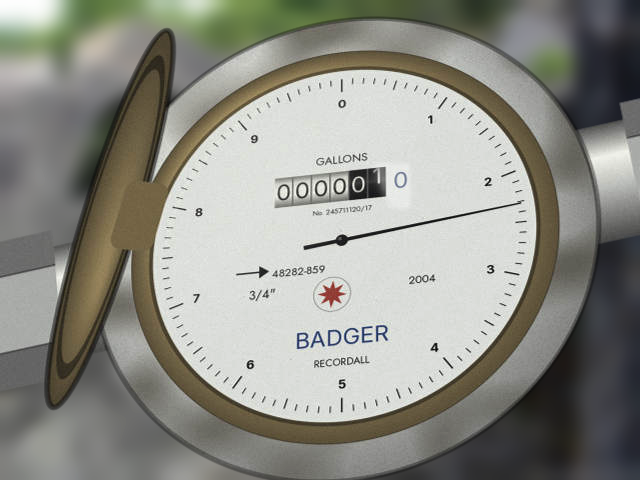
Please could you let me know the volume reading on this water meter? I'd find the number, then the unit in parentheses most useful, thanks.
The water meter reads 12.3 (gal)
